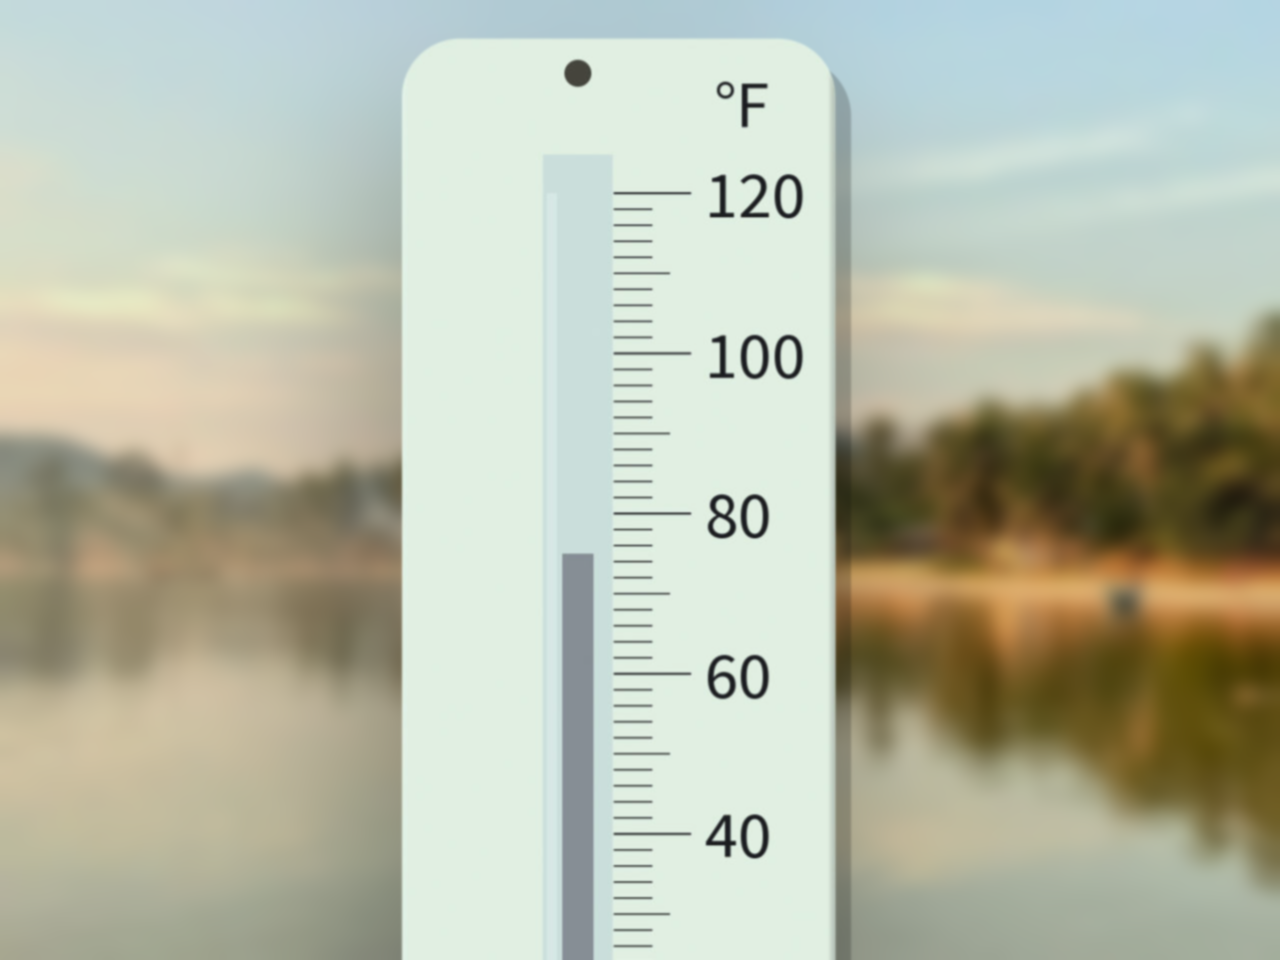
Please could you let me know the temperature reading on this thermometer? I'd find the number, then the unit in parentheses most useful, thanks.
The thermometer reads 75 (°F)
